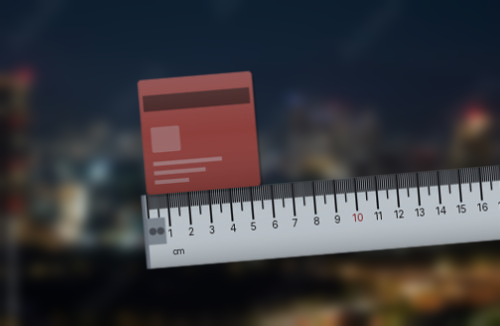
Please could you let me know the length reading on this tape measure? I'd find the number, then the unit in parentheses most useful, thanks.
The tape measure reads 5.5 (cm)
